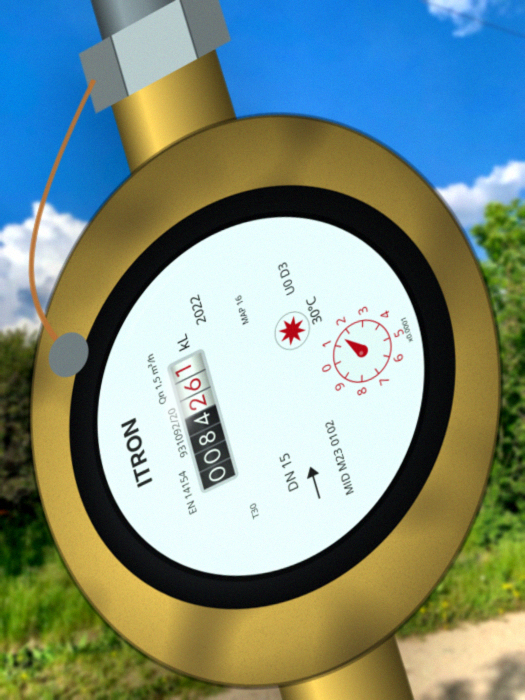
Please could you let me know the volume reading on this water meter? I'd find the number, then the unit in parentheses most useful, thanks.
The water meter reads 84.2611 (kL)
